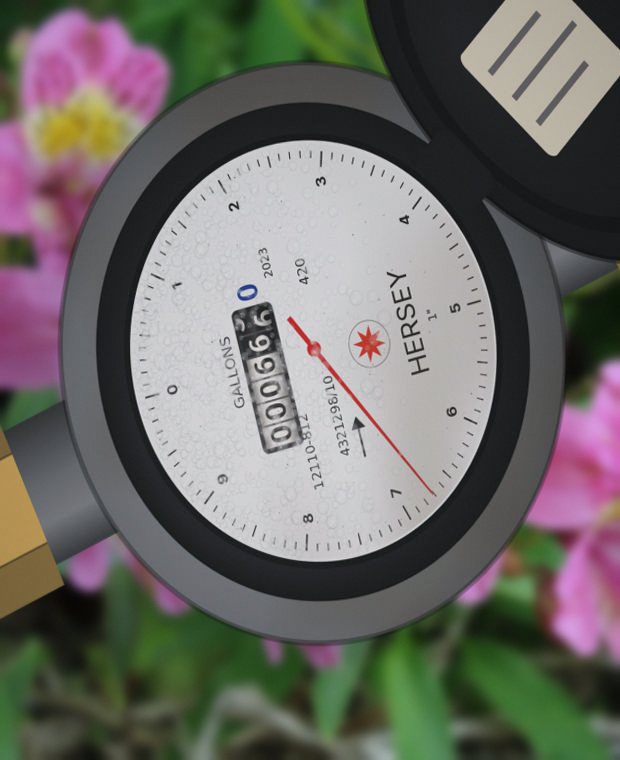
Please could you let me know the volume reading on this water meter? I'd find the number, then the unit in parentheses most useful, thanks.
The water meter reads 6656.7 (gal)
